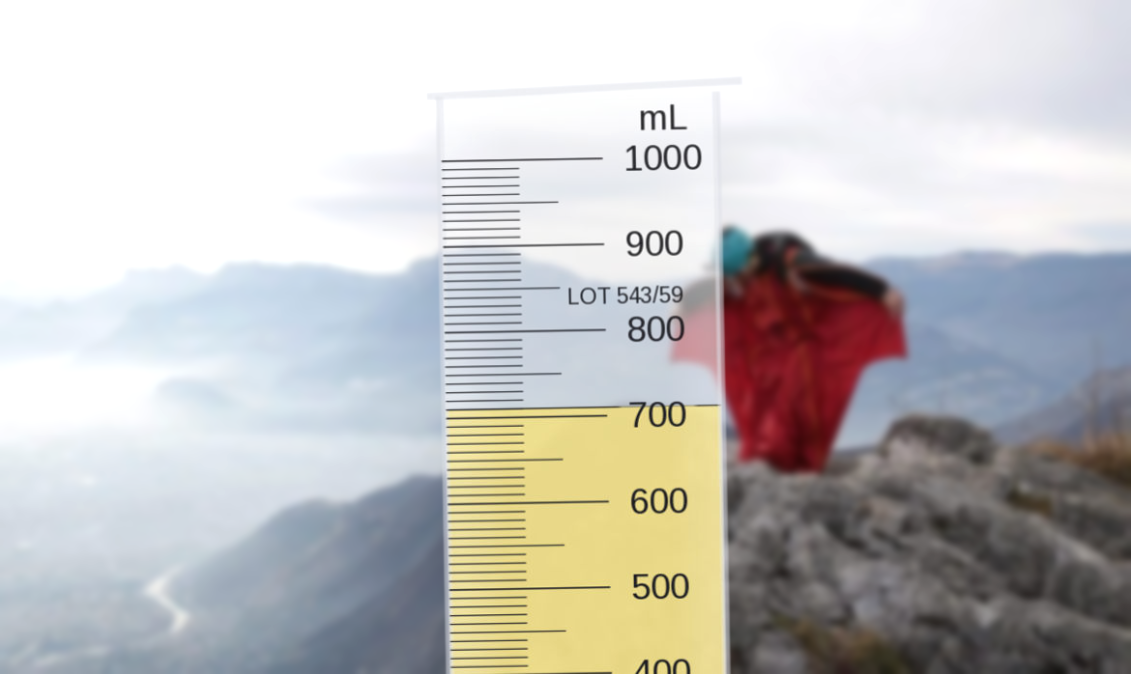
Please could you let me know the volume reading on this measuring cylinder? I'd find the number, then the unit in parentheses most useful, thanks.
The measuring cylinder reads 710 (mL)
